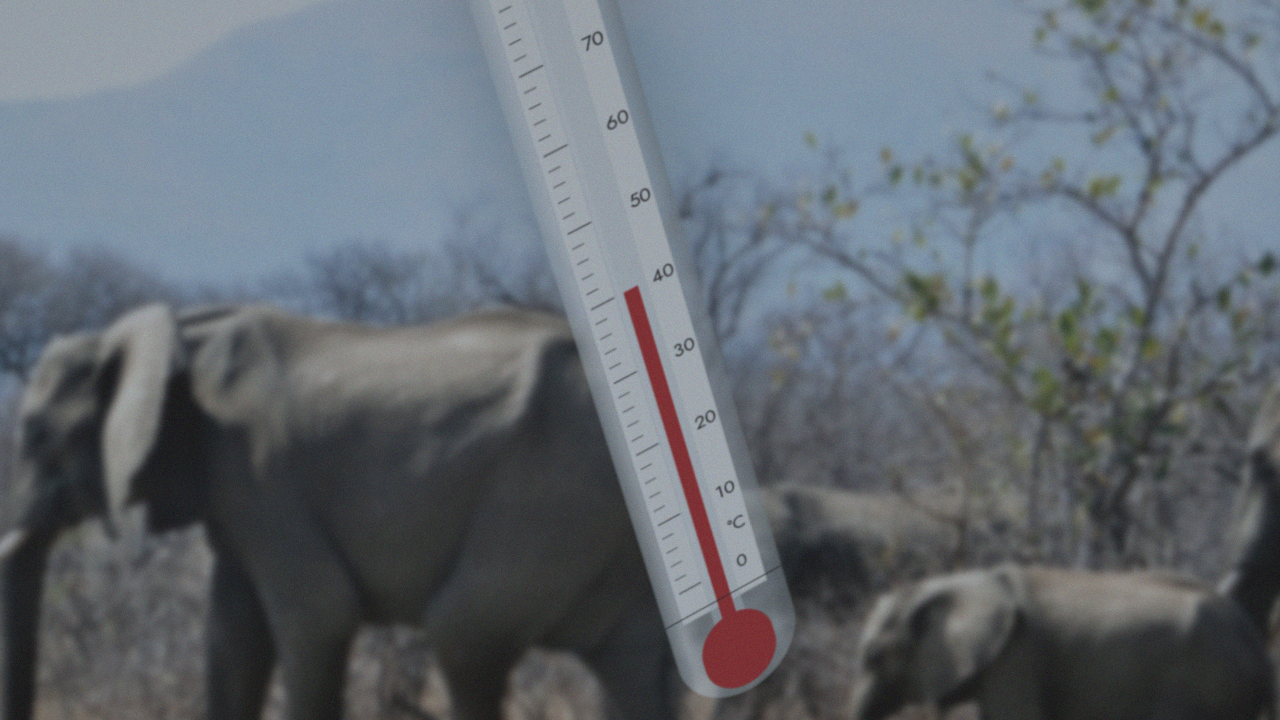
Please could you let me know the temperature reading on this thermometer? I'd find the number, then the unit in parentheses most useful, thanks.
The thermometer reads 40 (°C)
